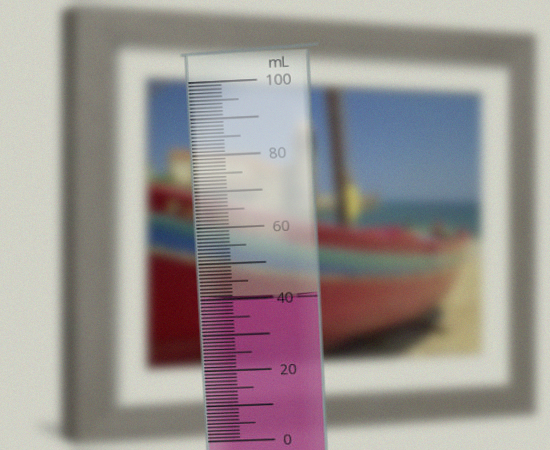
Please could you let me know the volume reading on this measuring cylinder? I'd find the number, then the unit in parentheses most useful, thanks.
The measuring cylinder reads 40 (mL)
